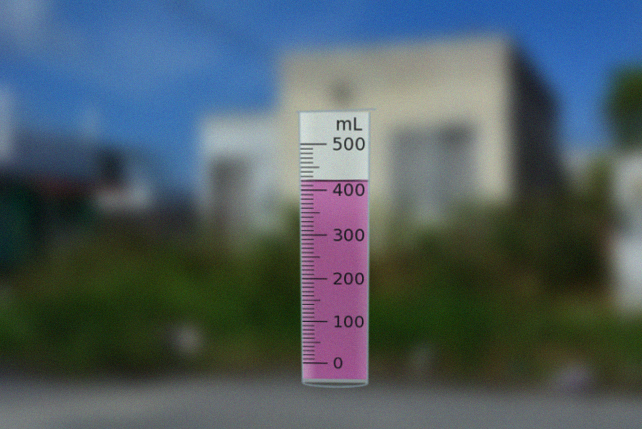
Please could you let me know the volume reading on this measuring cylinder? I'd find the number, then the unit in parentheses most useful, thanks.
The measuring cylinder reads 420 (mL)
